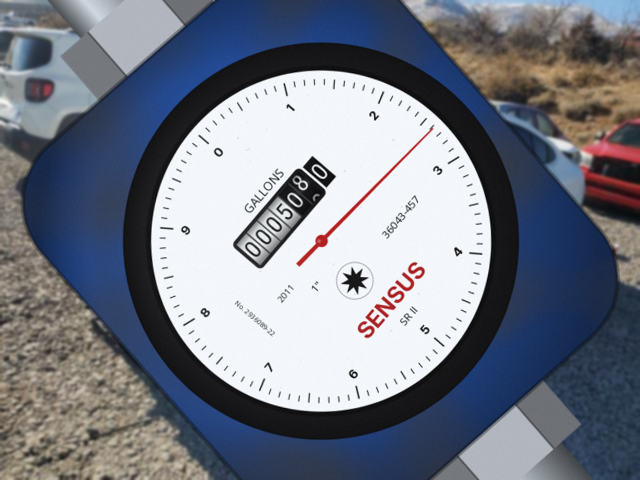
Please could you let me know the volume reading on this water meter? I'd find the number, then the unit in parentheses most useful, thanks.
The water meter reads 5082.6 (gal)
